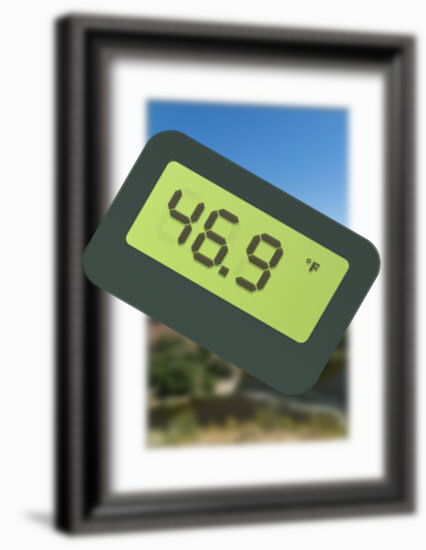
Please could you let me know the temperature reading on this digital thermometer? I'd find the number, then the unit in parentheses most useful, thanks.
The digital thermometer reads 46.9 (°F)
